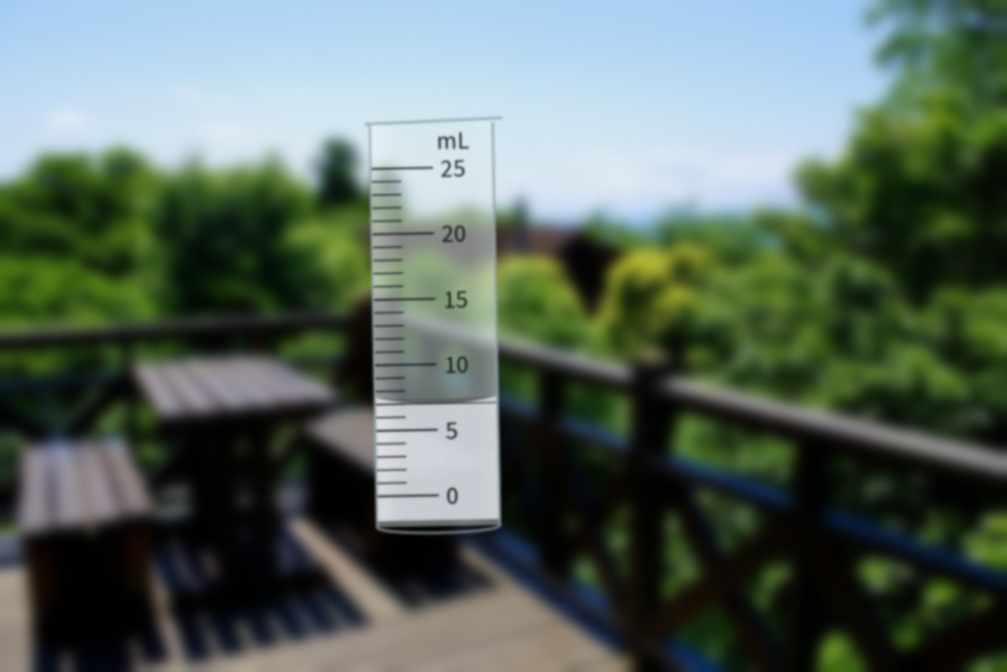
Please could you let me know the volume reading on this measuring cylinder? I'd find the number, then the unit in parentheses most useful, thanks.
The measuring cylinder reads 7 (mL)
